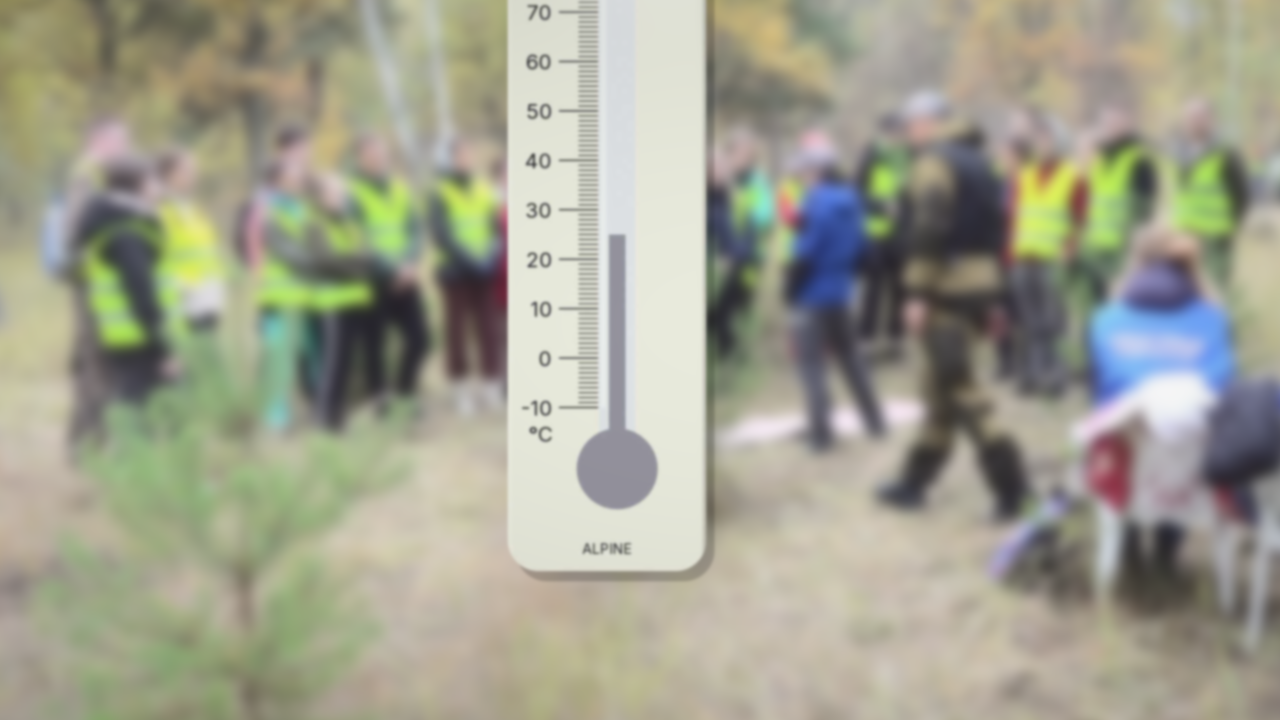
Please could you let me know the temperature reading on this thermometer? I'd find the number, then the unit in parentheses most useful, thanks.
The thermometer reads 25 (°C)
